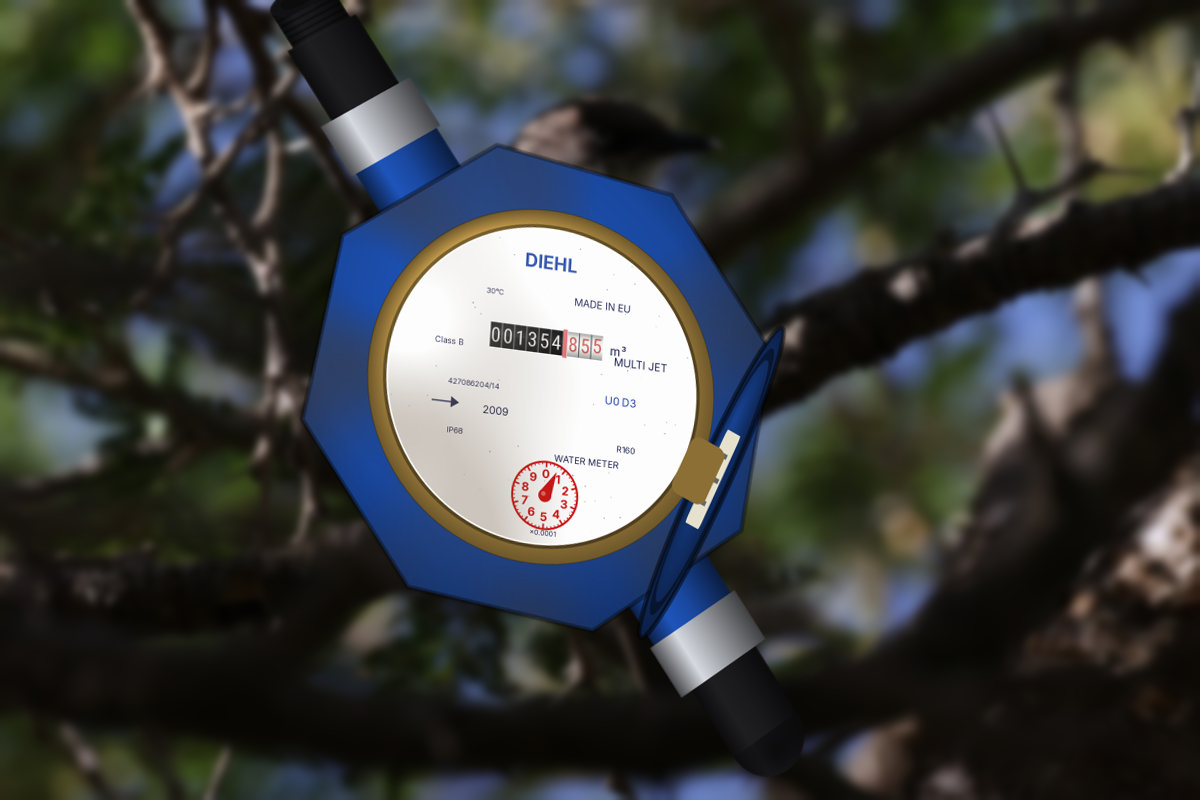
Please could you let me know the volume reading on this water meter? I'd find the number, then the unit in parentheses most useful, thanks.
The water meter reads 1354.8550 (m³)
